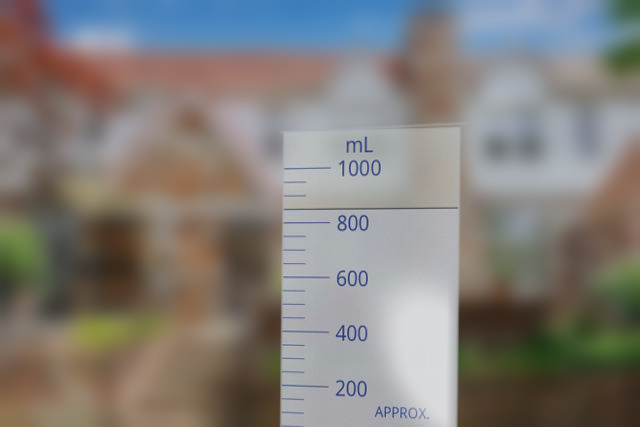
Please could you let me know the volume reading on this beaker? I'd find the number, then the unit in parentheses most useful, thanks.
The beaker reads 850 (mL)
